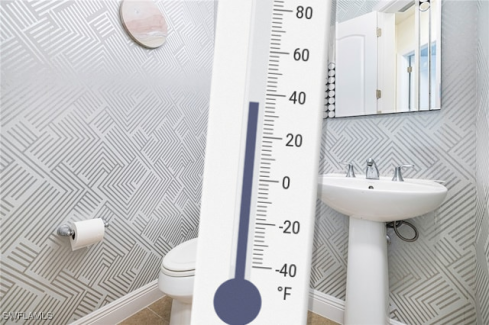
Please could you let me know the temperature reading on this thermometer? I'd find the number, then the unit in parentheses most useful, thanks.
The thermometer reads 36 (°F)
